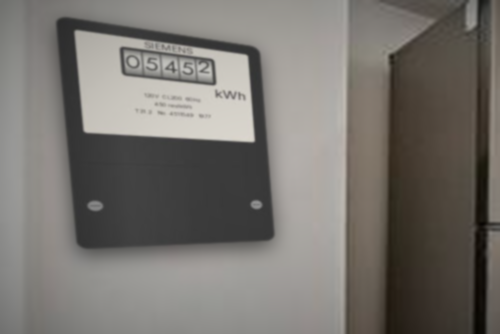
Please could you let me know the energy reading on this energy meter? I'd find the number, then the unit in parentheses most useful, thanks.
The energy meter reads 5452 (kWh)
